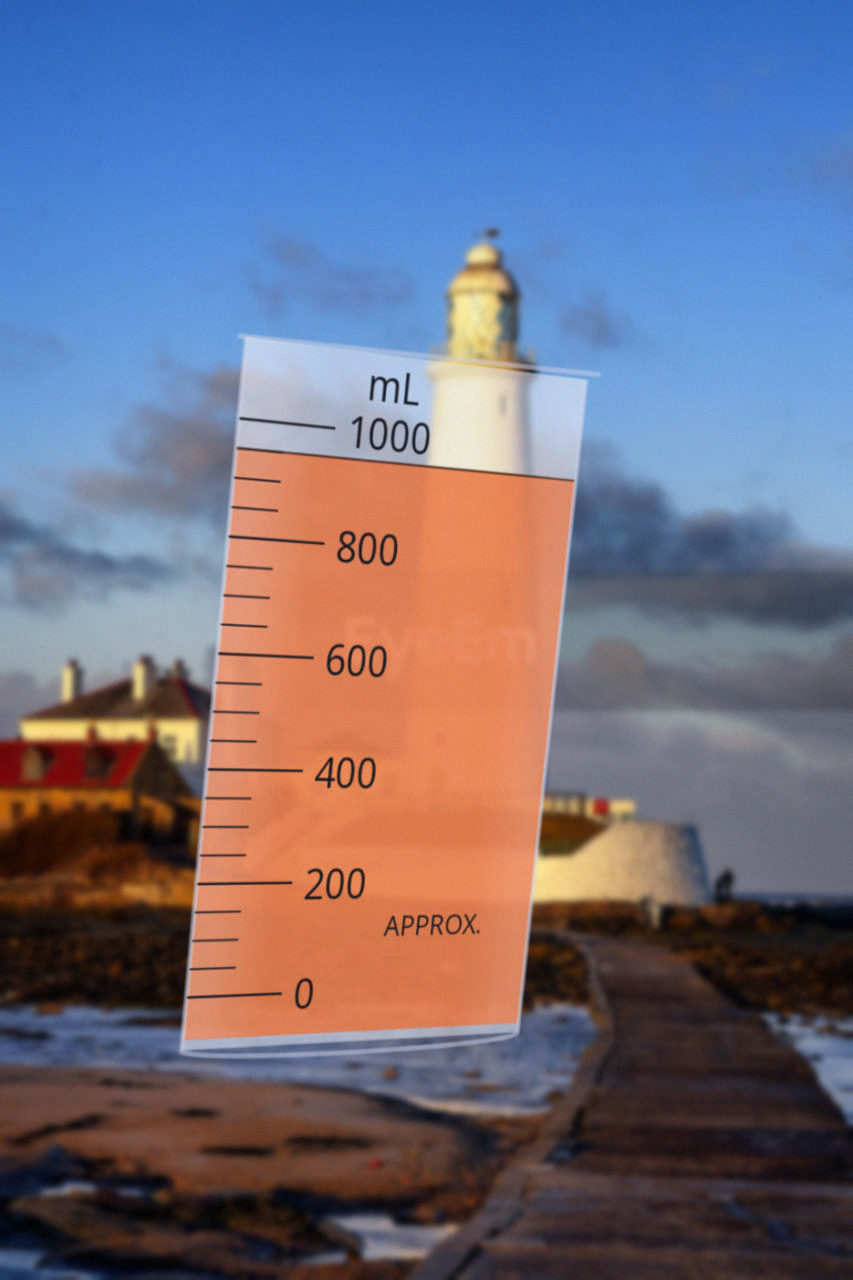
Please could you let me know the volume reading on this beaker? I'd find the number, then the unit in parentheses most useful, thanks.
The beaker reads 950 (mL)
